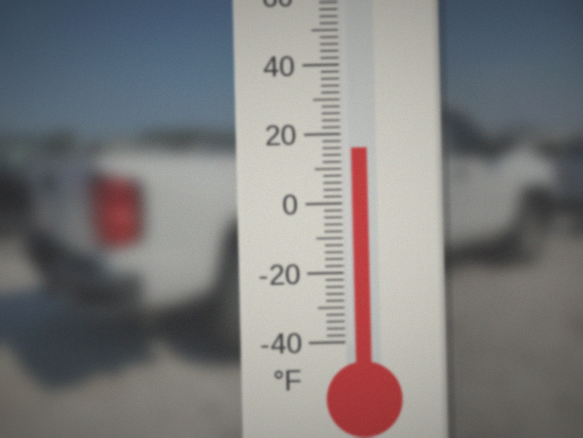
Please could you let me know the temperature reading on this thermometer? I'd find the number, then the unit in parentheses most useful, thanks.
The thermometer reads 16 (°F)
